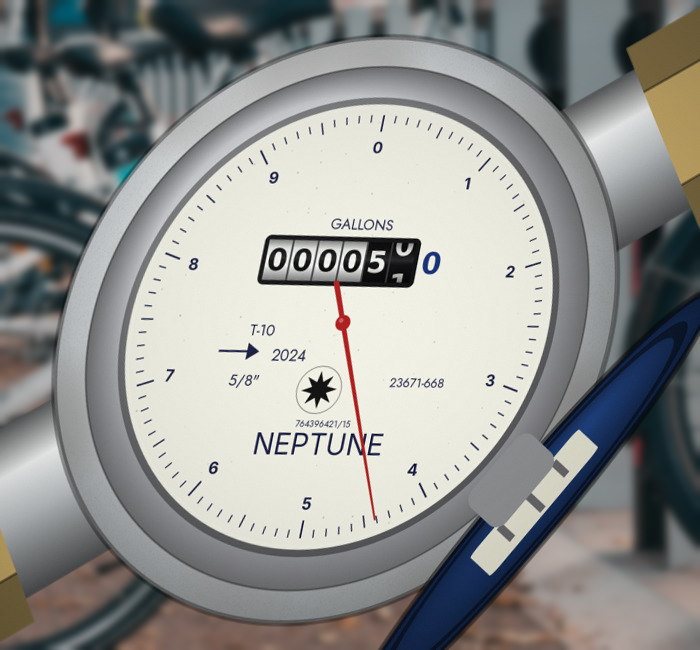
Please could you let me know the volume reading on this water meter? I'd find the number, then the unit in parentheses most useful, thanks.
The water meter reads 504.4 (gal)
